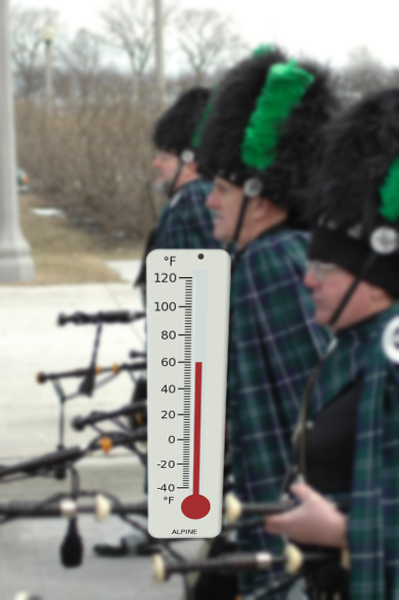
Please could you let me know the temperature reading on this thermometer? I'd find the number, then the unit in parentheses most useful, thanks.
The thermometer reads 60 (°F)
